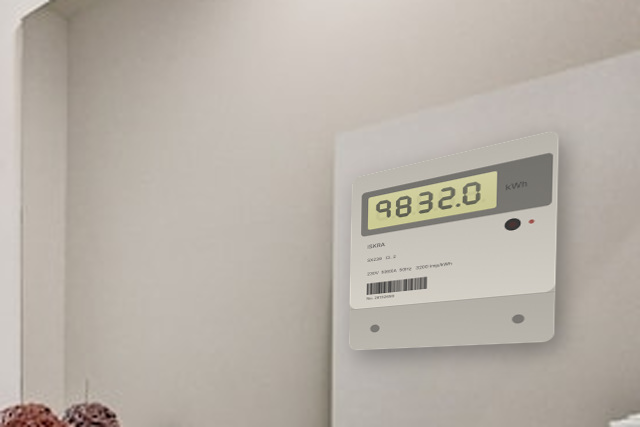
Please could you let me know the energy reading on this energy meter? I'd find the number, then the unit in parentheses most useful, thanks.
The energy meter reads 9832.0 (kWh)
